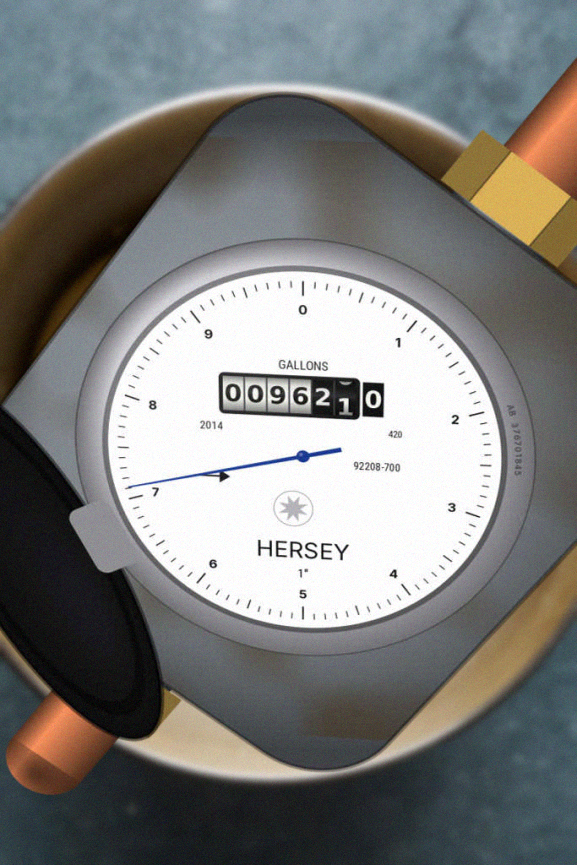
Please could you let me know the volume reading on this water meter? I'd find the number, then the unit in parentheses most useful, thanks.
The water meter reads 96207.1 (gal)
